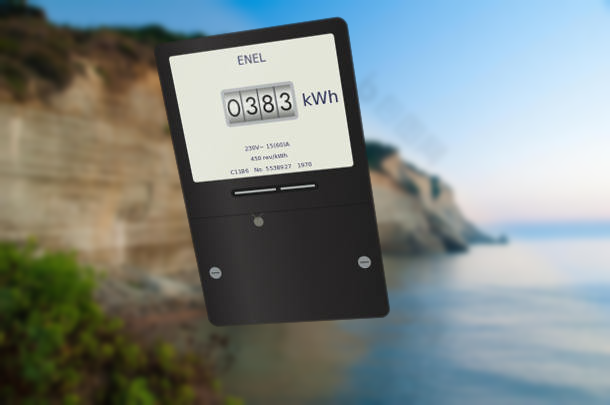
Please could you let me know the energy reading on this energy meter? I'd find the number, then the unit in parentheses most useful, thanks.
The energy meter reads 383 (kWh)
